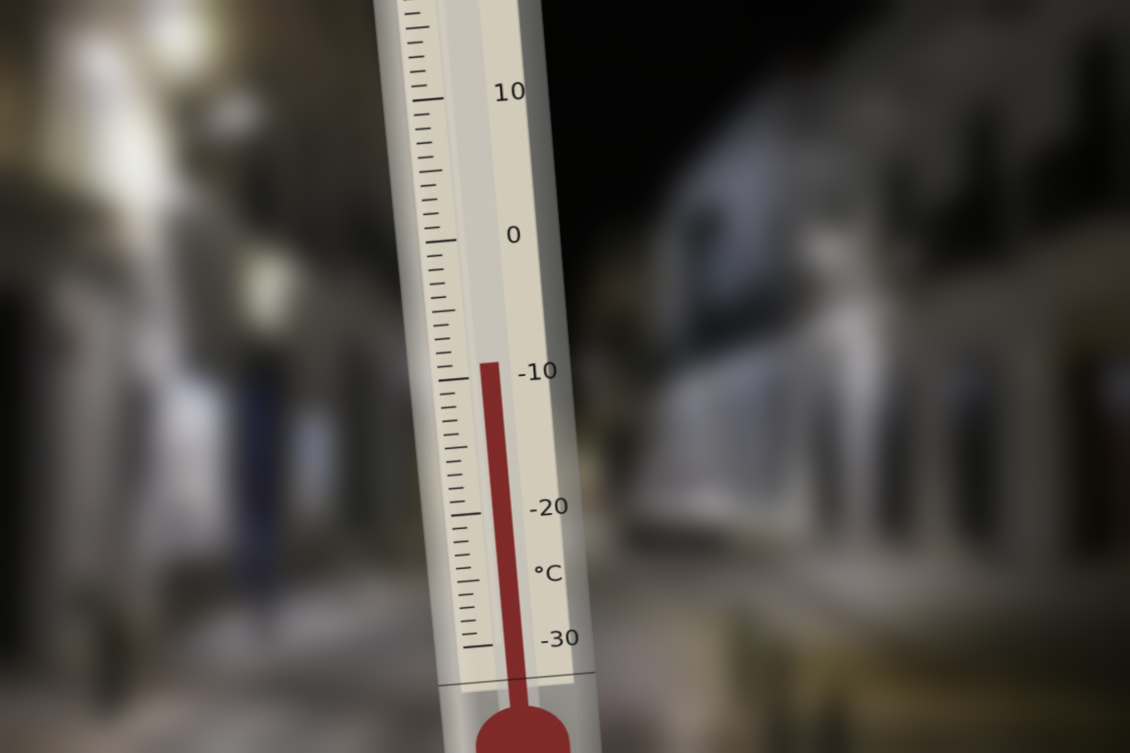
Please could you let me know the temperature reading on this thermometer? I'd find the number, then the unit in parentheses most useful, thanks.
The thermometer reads -9 (°C)
